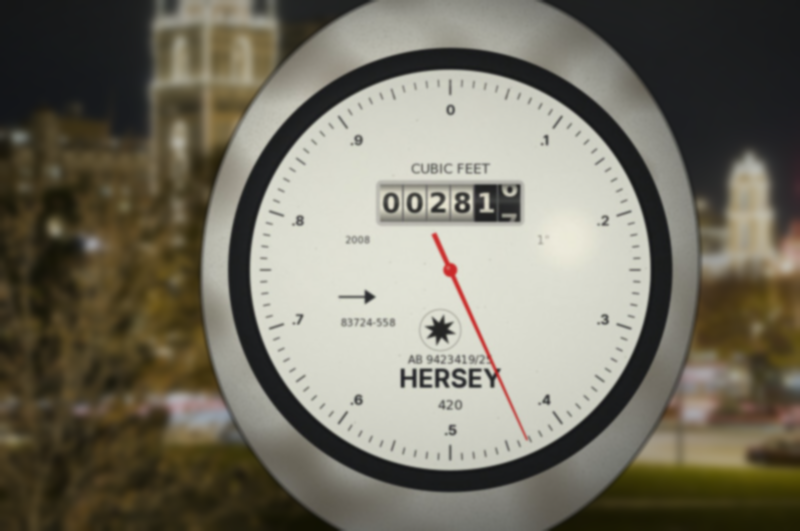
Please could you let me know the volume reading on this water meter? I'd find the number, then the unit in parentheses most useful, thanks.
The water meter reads 2816.43 (ft³)
